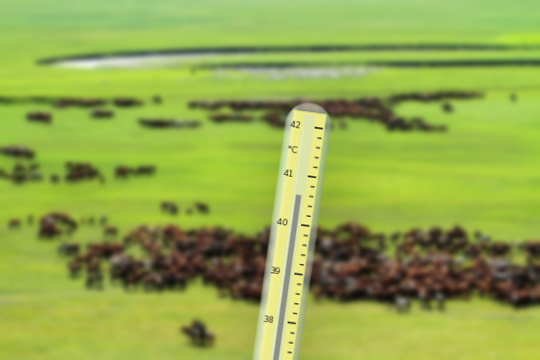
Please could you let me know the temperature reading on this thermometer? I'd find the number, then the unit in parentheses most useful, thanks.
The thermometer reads 40.6 (°C)
